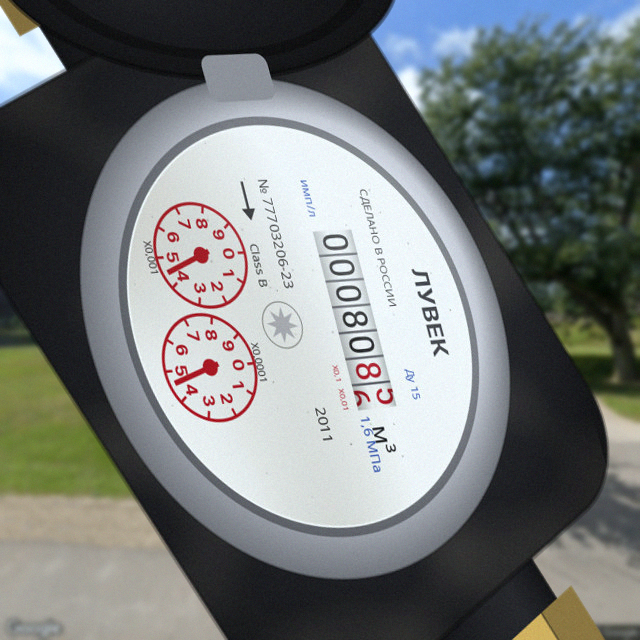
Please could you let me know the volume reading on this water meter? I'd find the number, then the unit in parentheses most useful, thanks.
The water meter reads 80.8544 (m³)
